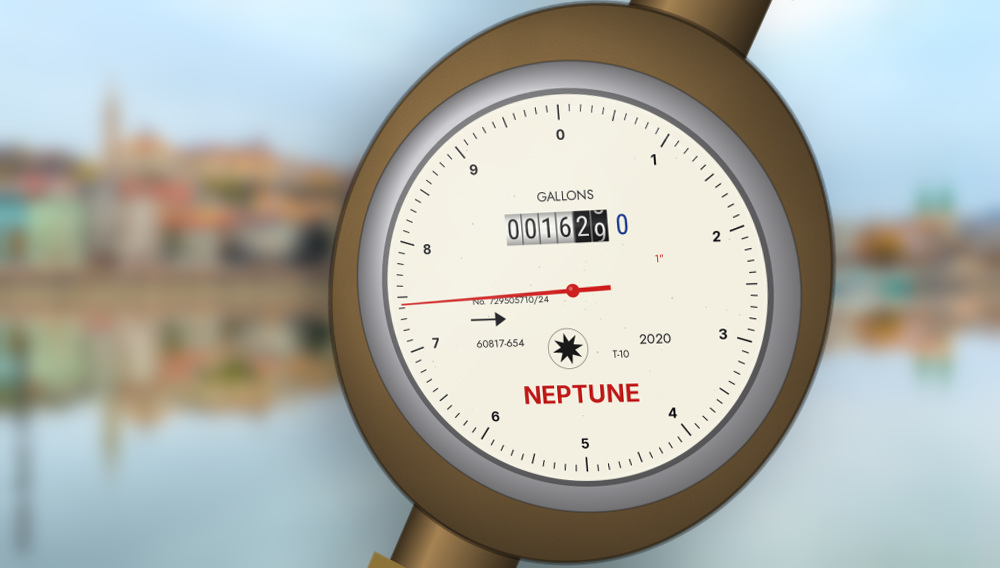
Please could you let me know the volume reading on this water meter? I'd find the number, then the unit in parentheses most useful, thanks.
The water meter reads 16287.4 (gal)
